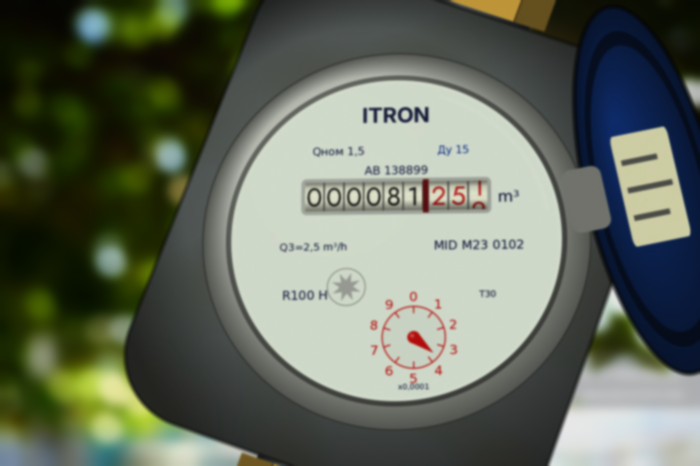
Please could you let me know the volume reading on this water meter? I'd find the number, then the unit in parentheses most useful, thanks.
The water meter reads 81.2513 (m³)
